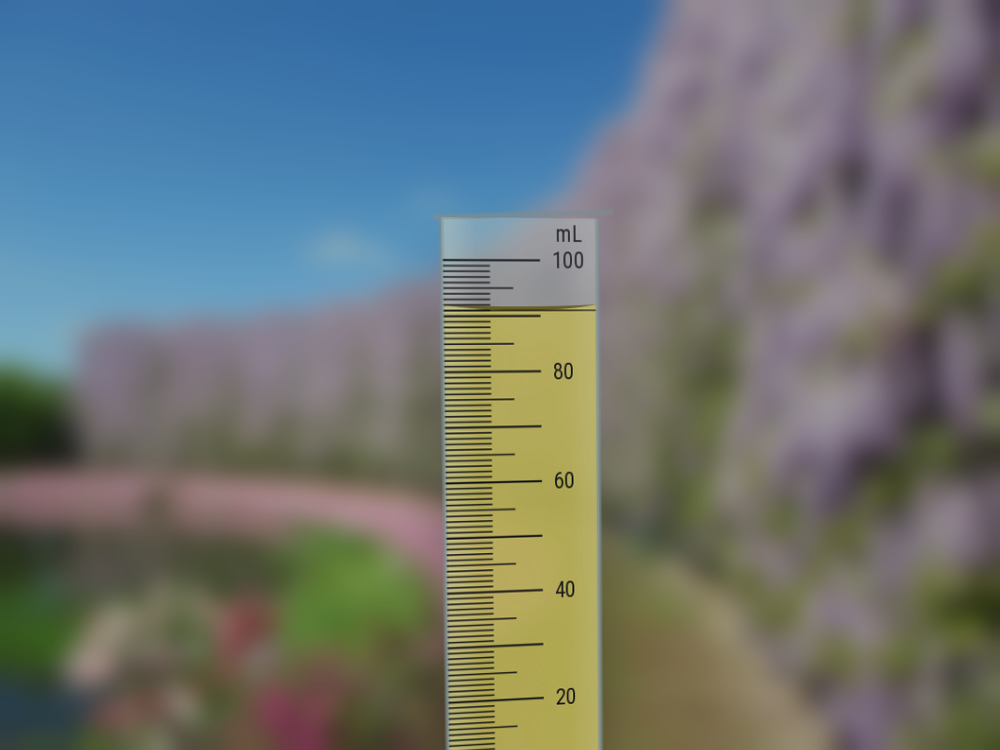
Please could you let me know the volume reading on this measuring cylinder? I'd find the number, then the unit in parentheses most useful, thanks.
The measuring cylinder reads 91 (mL)
